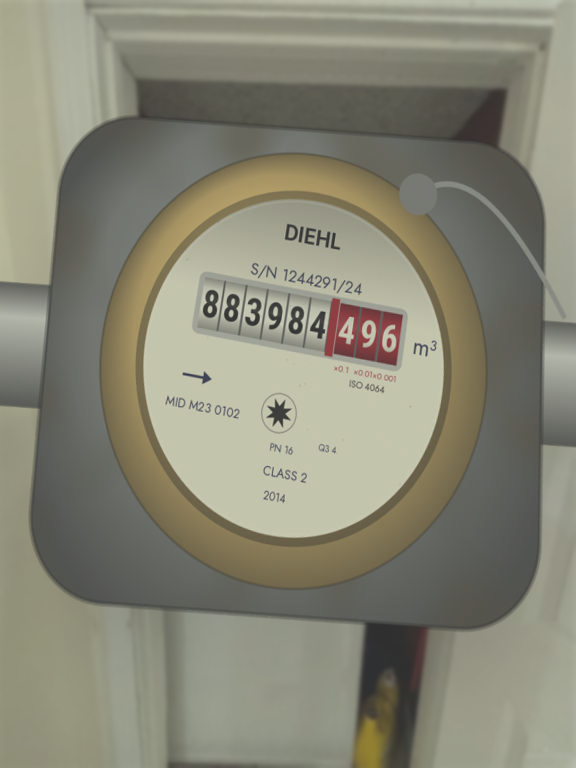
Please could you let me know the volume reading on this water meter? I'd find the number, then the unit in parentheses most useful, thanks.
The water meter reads 883984.496 (m³)
